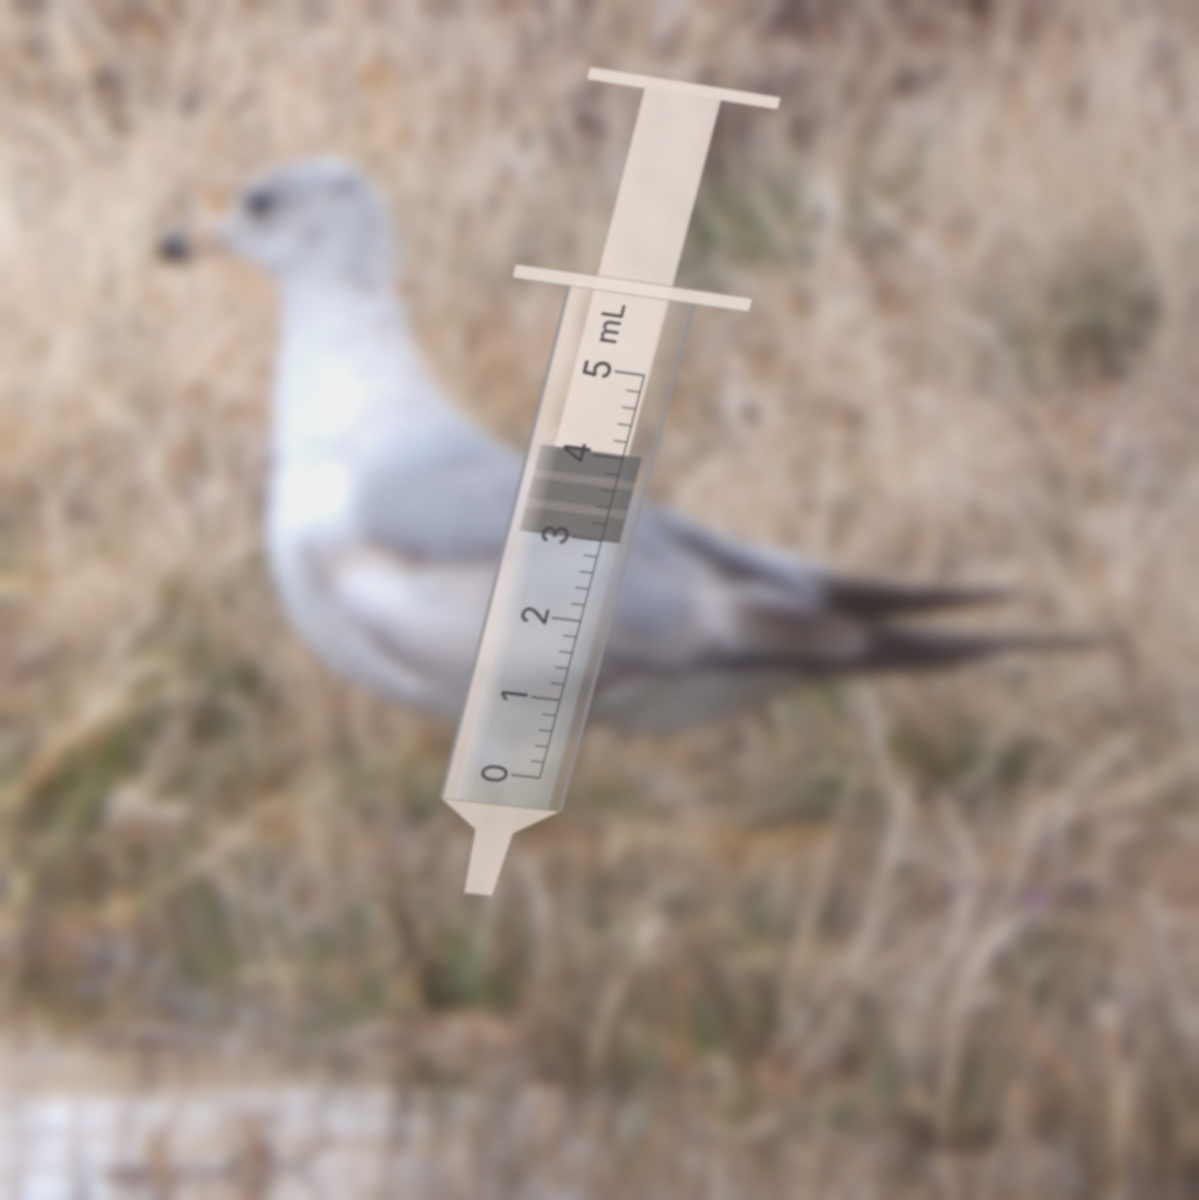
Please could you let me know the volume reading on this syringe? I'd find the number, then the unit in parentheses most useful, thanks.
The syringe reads 3 (mL)
